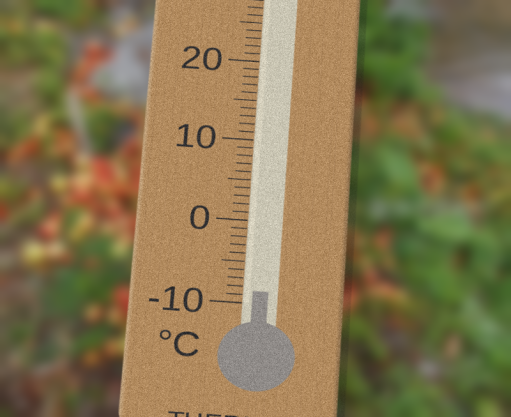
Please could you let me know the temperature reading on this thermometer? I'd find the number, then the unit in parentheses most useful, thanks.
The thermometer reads -8.5 (°C)
